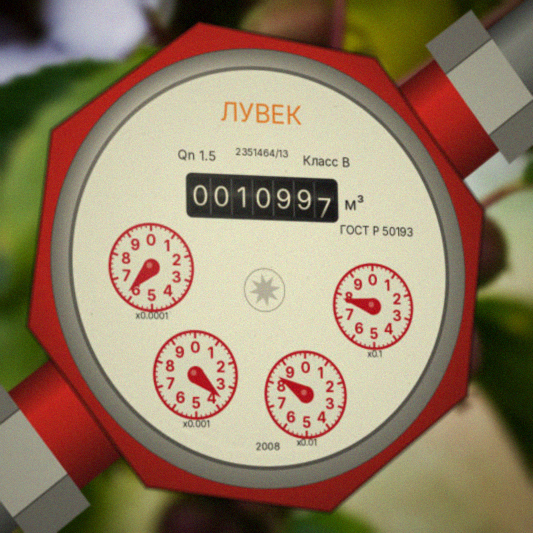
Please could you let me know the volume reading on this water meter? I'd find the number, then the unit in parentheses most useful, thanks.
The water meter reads 10996.7836 (m³)
